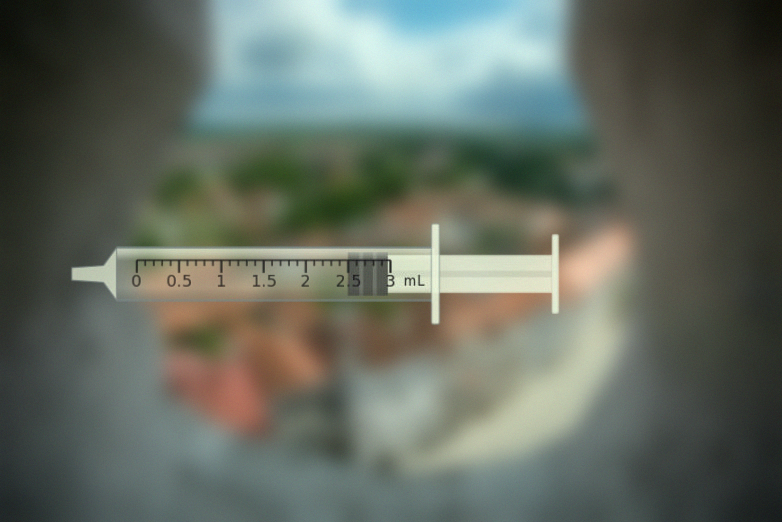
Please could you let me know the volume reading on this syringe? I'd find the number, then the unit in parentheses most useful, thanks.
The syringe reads 2.5 (mL)
